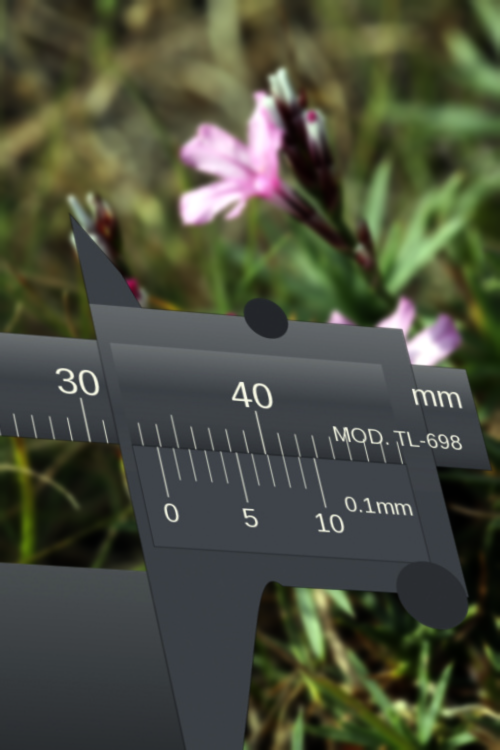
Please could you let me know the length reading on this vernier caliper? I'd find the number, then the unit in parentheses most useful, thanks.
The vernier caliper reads 33.8 (mm)
